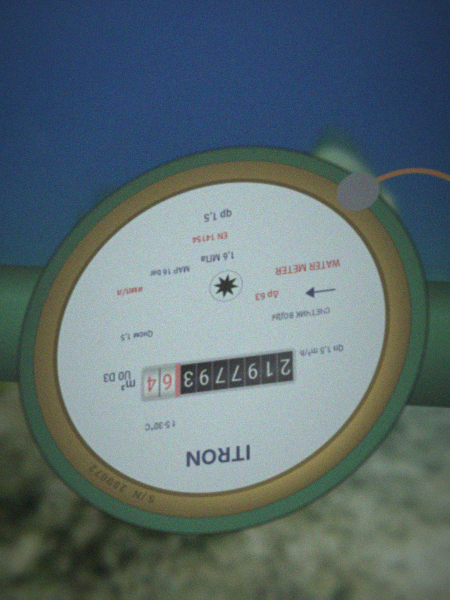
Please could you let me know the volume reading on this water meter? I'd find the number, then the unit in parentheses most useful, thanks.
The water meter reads 2197793.64 (m³)
